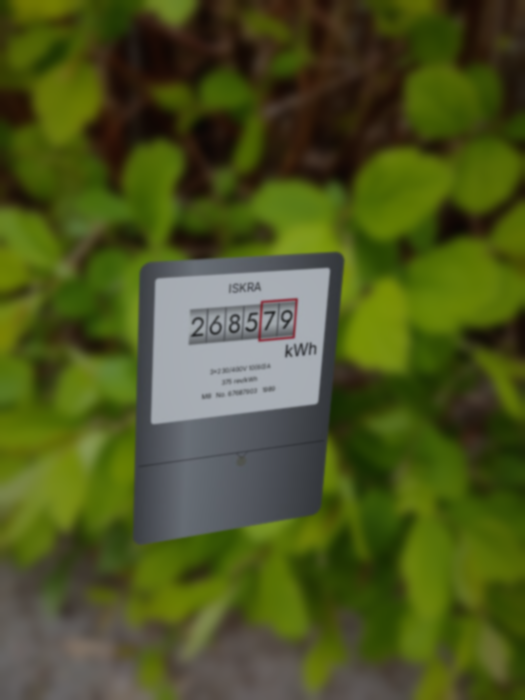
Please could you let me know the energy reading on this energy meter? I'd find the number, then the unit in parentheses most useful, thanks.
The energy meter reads 2685.79 (kWh)
